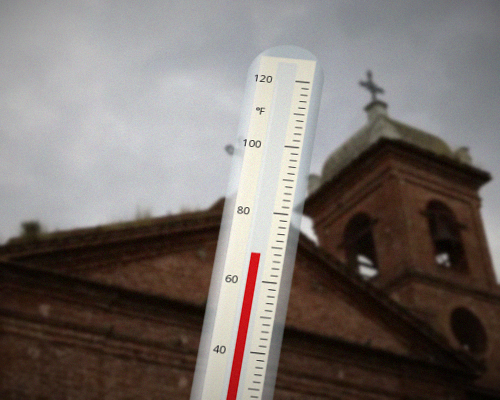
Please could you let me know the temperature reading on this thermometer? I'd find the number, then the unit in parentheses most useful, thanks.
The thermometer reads 68 (°F)
